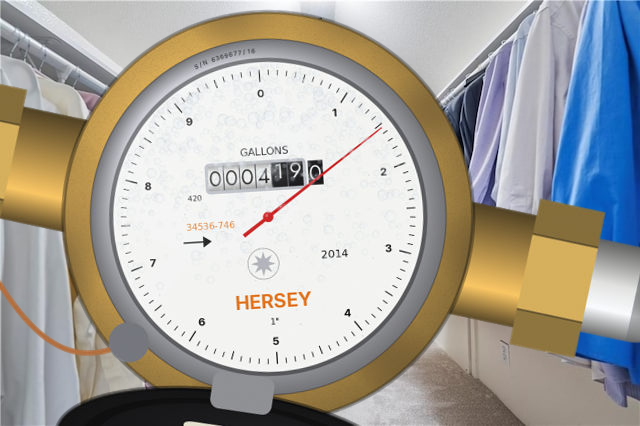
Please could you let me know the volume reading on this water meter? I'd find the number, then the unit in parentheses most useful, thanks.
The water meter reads 4191.5 (gal)
